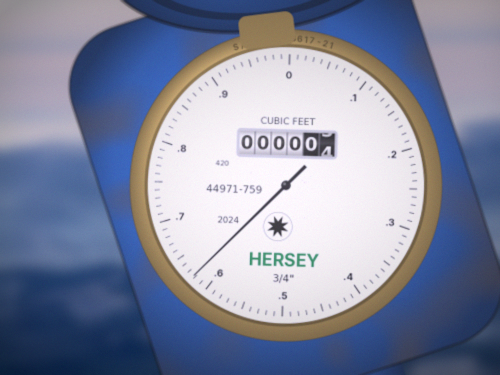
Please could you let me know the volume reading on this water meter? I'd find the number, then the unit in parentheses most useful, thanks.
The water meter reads 3.62 (ft³)
